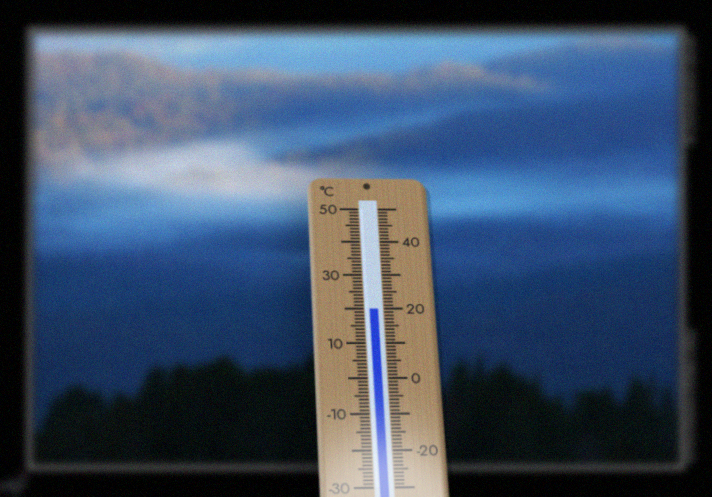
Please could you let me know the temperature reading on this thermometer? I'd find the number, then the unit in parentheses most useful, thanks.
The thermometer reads 20 (°C)
